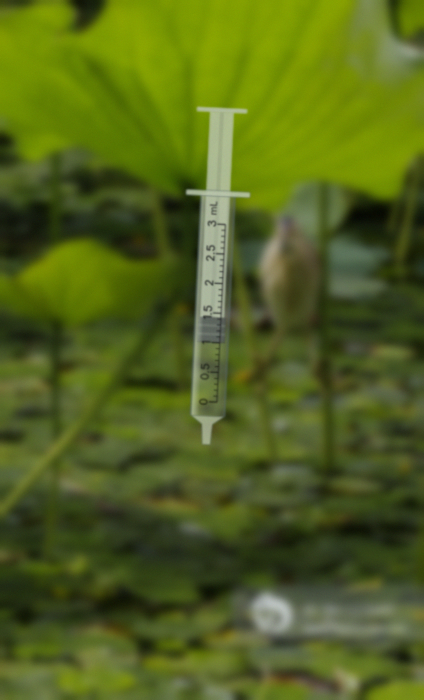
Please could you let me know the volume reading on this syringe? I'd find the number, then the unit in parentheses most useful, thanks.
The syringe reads 1 (mL)
